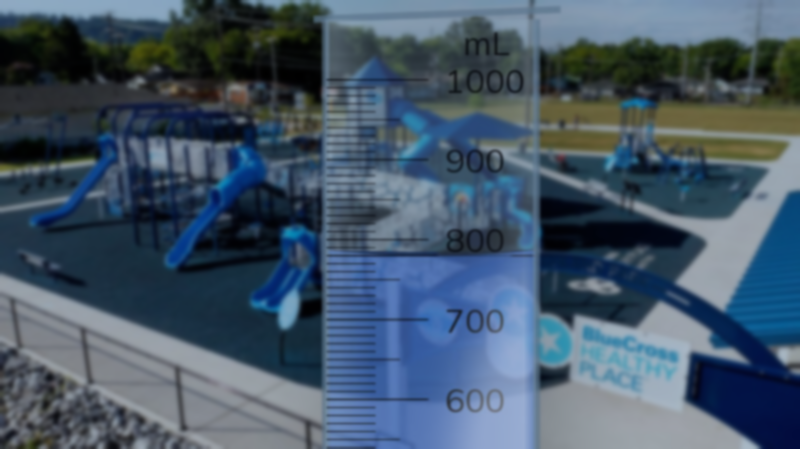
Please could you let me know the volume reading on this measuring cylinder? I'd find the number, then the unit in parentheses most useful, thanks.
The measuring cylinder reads 780 (mL)
